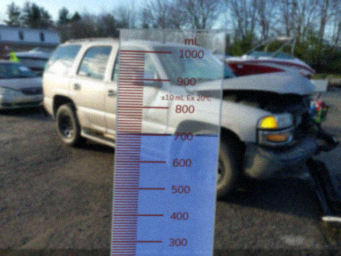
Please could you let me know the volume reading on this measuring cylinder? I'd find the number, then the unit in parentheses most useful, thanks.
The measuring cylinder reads 700 (mL)
